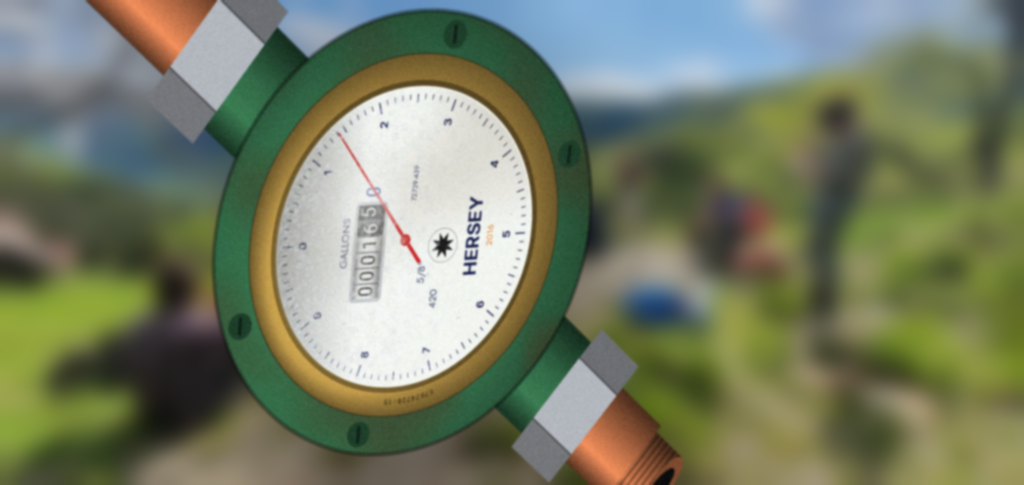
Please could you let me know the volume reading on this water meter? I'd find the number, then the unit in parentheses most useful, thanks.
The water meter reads 1651.4 (gal)
